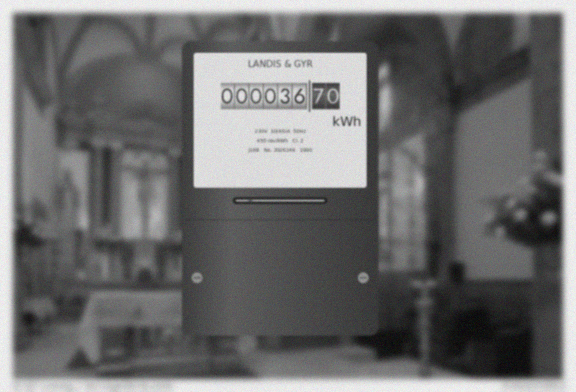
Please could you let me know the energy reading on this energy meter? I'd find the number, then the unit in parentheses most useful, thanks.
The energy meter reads 36.70 (kWh)
